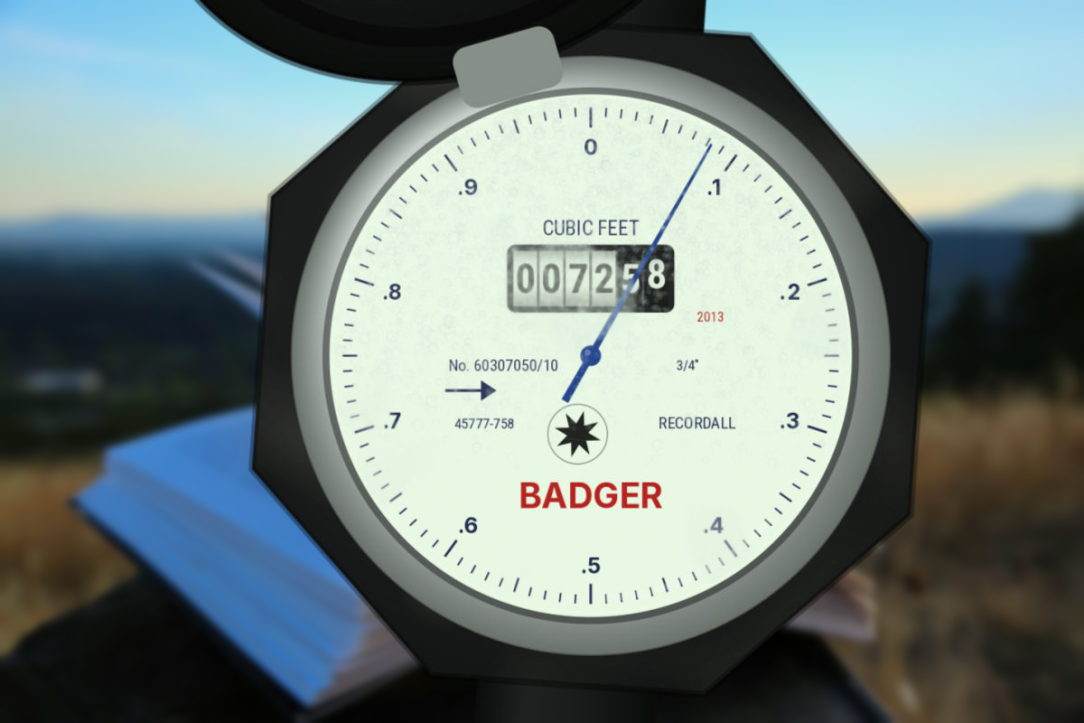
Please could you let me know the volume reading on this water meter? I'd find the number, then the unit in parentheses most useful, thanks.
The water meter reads 7258.08 (ft³)
